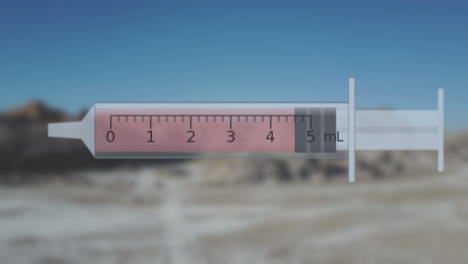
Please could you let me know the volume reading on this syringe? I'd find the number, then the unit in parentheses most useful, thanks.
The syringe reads 4.6 (mL)
